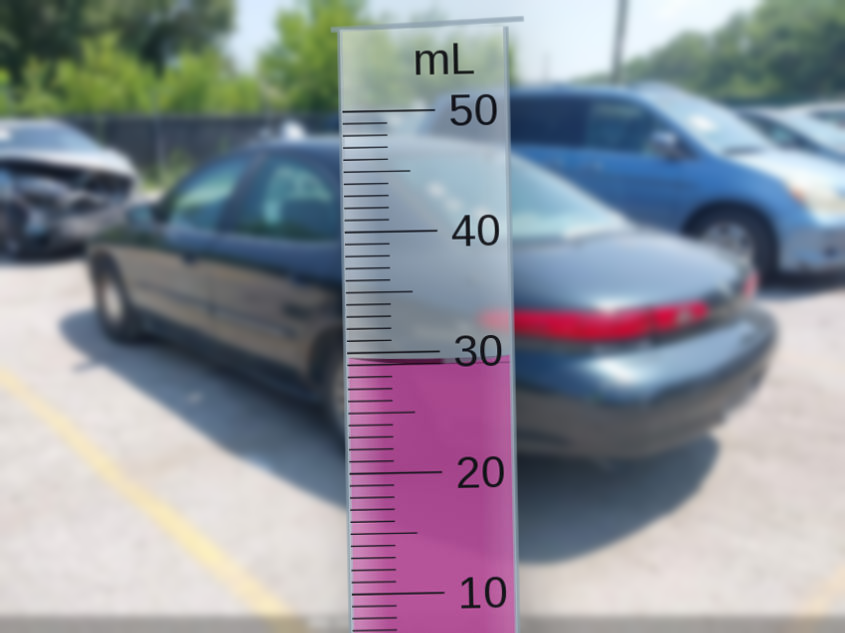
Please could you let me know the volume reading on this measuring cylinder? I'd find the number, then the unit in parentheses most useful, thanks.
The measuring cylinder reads 29 (mL)
